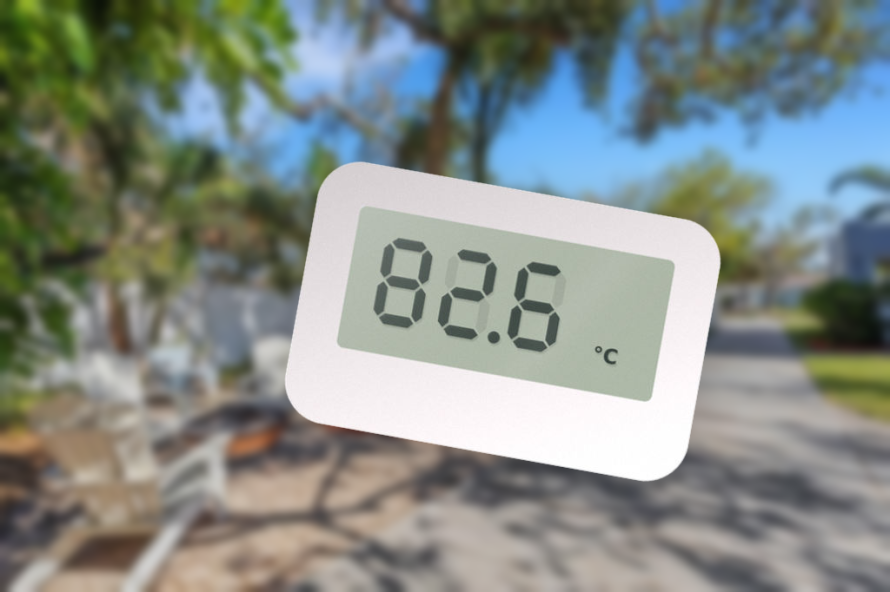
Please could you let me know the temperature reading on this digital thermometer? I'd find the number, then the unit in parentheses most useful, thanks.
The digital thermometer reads 82.6 (°C)
